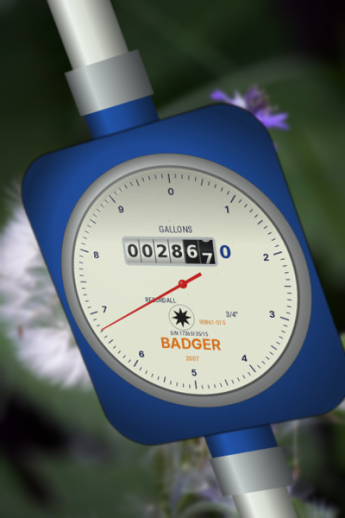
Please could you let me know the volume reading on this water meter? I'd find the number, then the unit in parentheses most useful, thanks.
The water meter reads 28666.7 (gal)
